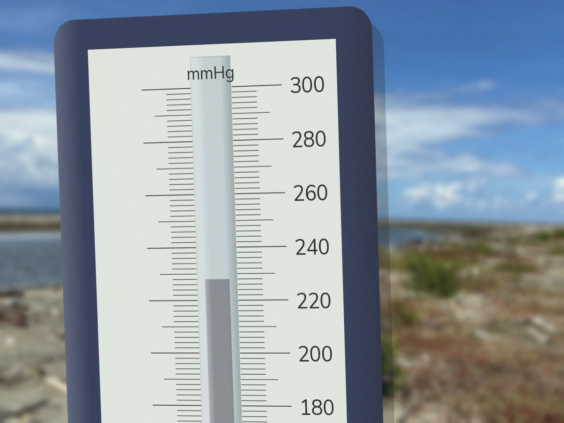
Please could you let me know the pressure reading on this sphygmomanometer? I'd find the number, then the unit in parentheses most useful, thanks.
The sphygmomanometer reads 228 (mmHg)
